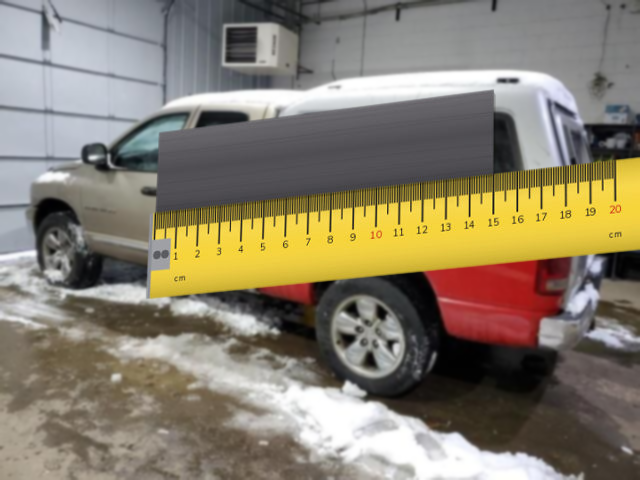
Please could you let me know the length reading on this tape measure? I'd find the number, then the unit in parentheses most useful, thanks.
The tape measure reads 15 (cm)
